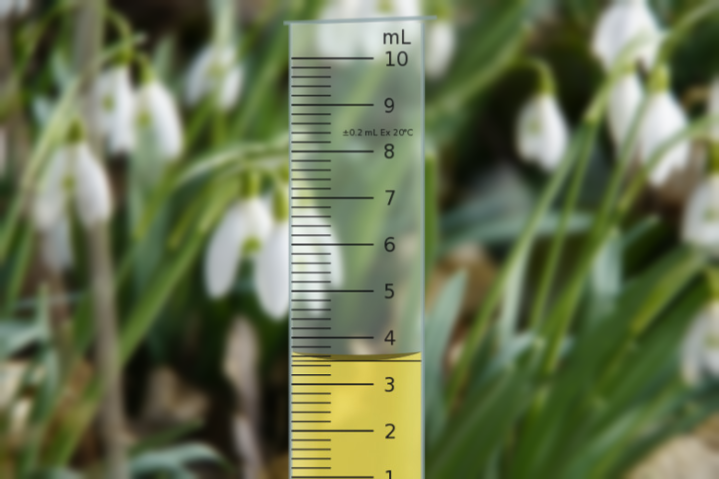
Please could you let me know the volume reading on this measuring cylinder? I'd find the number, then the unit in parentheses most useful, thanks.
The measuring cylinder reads 3.5 (mL)
